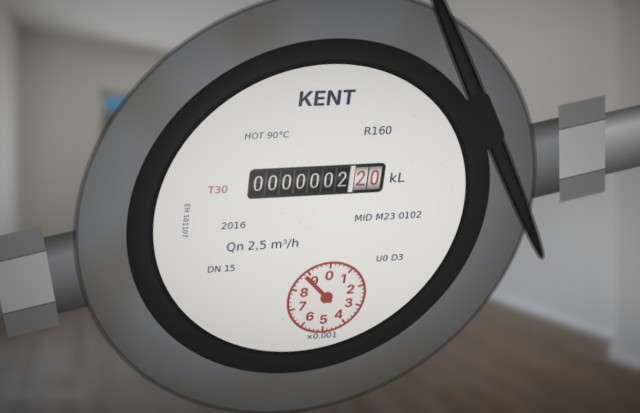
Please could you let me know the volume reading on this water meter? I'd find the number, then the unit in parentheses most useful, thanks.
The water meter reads 2.208 (kL)
